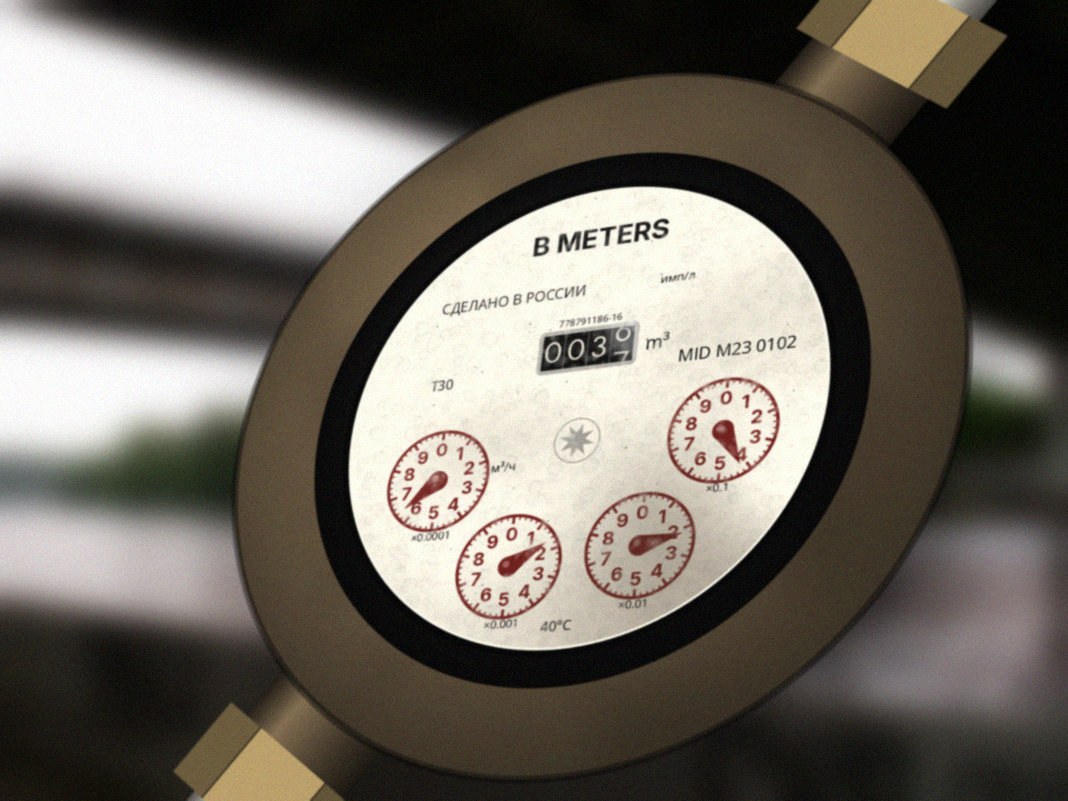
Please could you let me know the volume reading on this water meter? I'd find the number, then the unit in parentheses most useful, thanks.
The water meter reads 36.4216 (m³)
